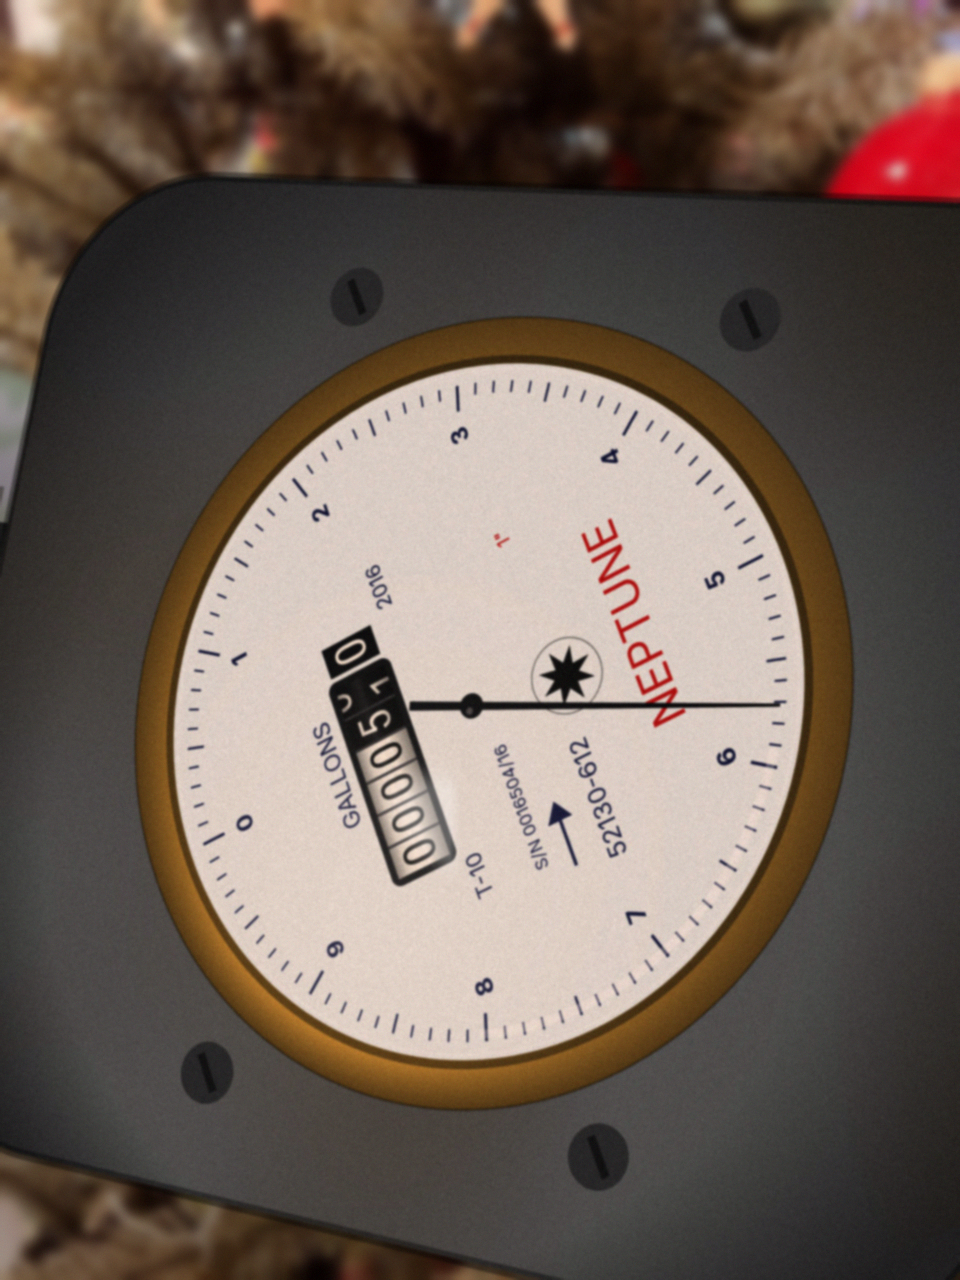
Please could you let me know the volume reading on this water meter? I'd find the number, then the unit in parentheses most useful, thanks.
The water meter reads 505.7 (gal)
